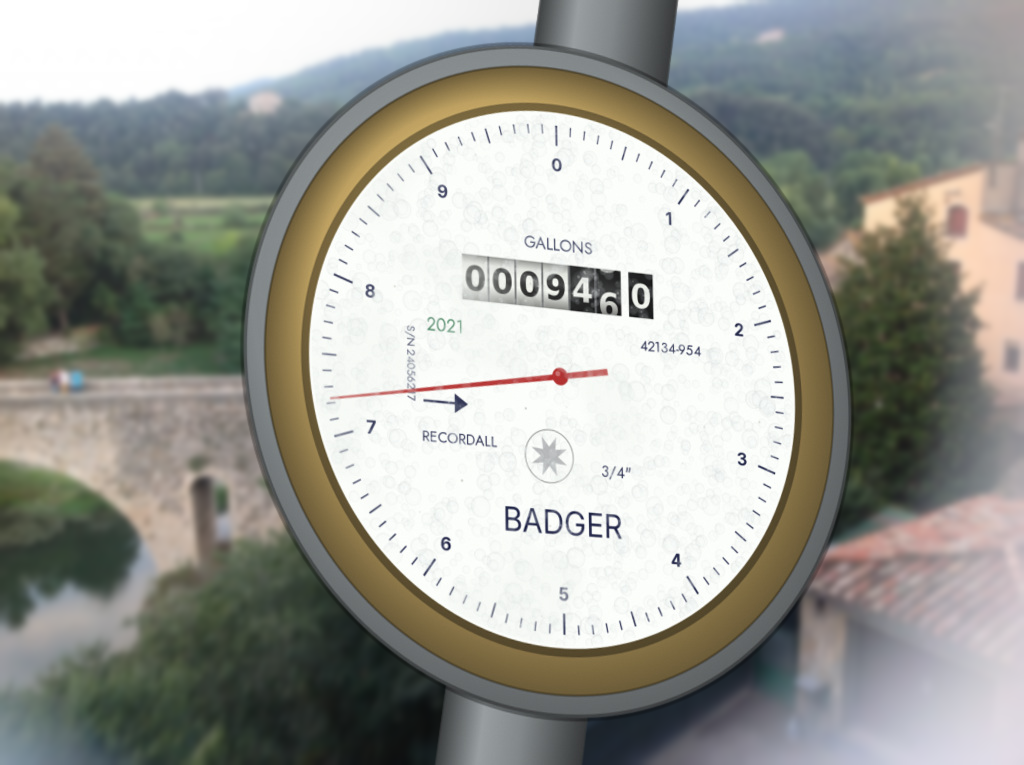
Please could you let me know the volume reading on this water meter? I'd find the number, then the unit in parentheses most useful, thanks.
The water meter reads 9457.2 (gal)
